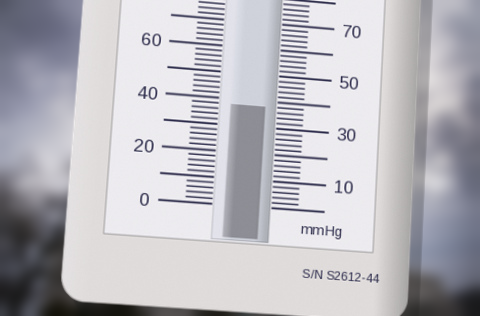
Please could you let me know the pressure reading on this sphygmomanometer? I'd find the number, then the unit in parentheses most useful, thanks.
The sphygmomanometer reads 38 (mmHg)
